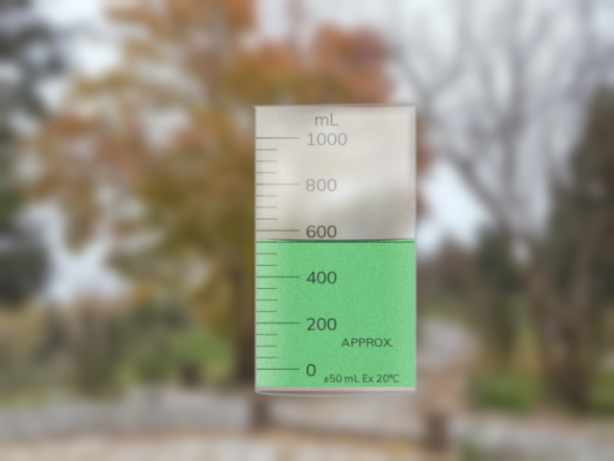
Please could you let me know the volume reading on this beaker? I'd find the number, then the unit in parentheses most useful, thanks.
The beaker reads 550 (mL)
